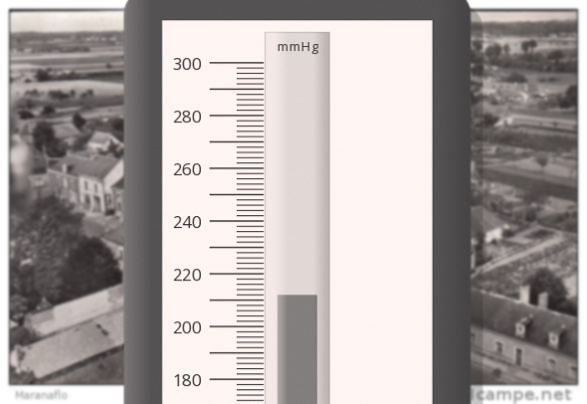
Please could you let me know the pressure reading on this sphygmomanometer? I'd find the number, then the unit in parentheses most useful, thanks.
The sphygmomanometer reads 212 (mmHg)
